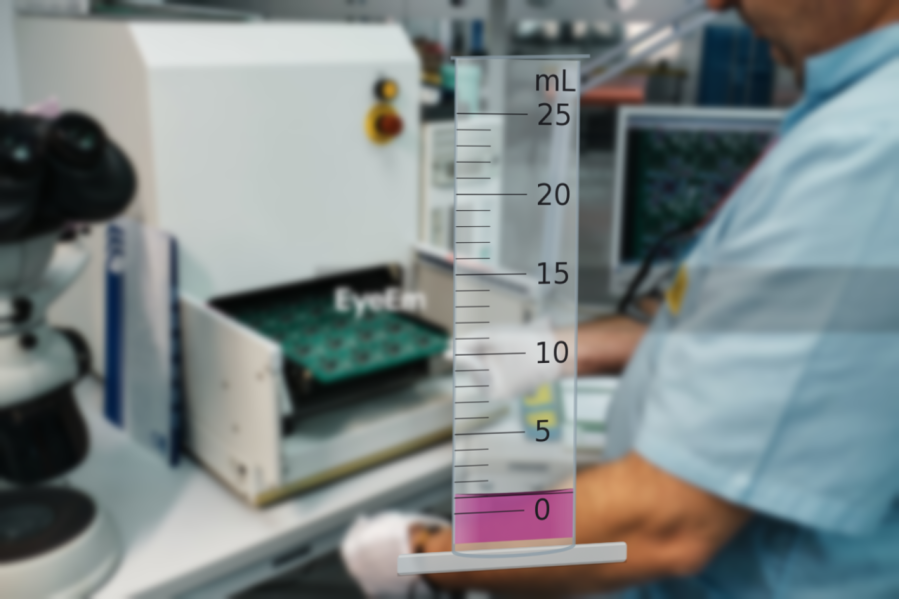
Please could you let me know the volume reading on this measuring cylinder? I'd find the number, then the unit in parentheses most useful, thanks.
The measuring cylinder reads 1 (mL)
